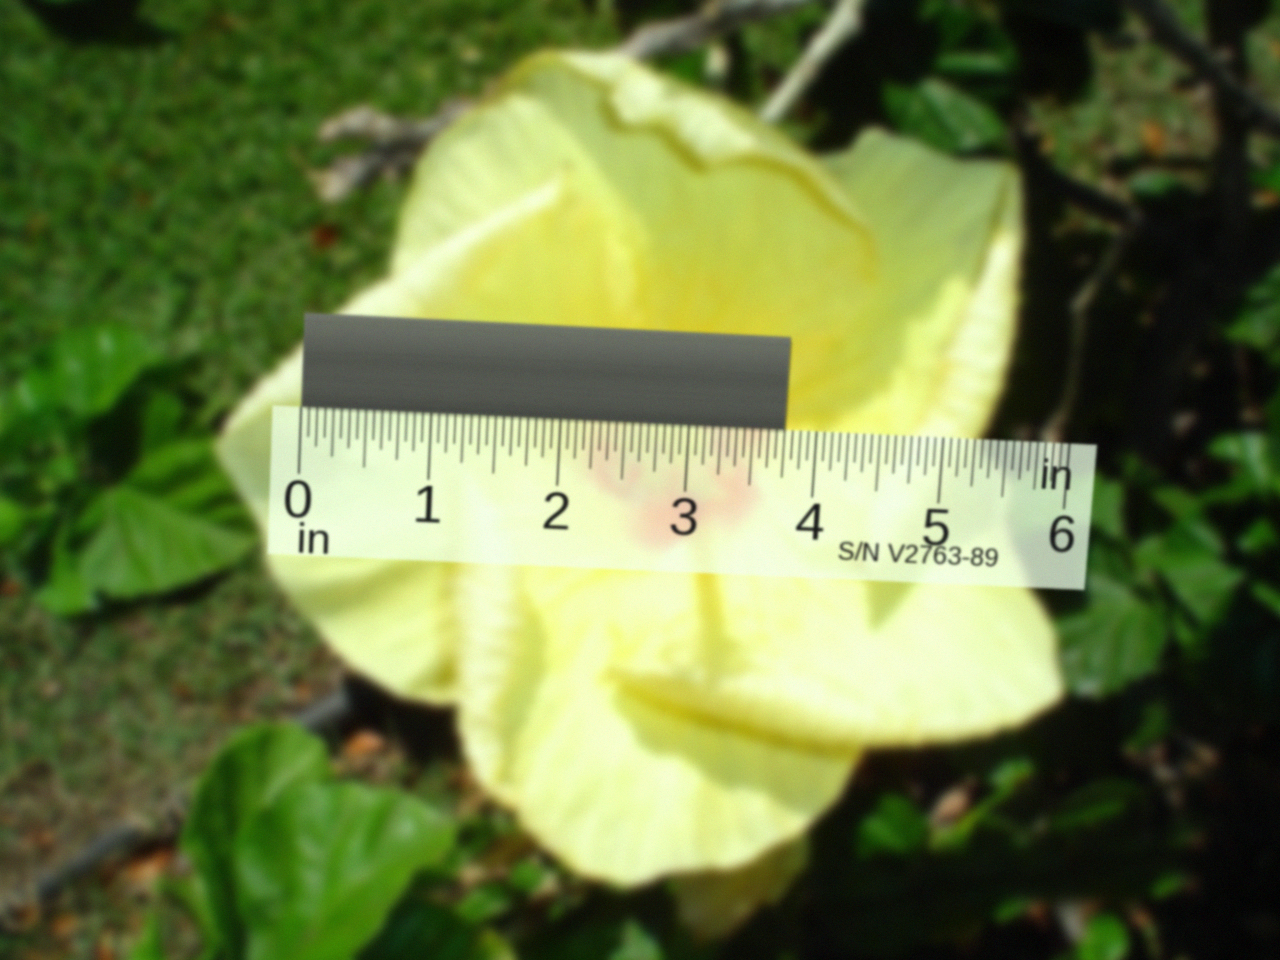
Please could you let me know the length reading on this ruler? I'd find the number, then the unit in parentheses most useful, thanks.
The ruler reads 3.75 (in)
